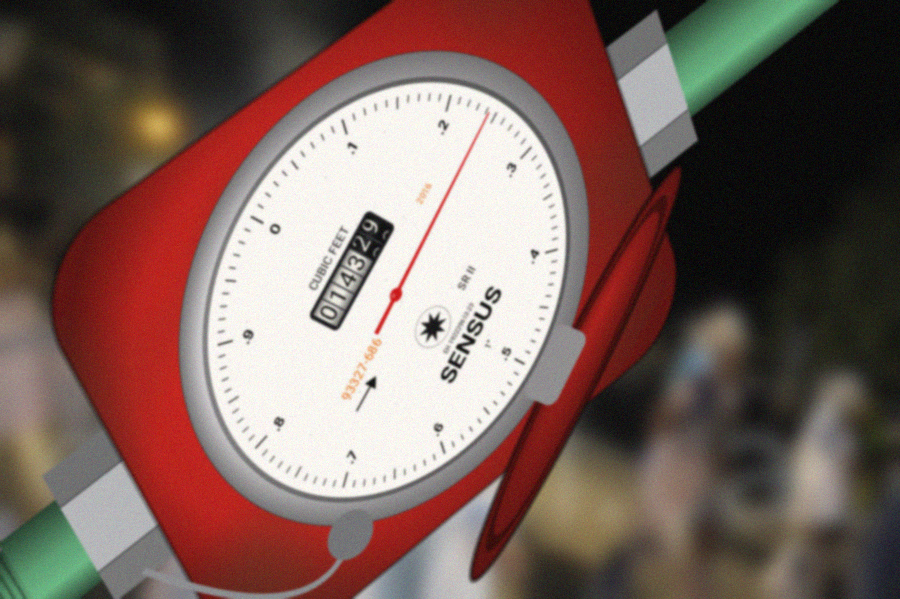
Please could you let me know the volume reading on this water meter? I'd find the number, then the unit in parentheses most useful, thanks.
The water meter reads 14329.24 (ft³)
